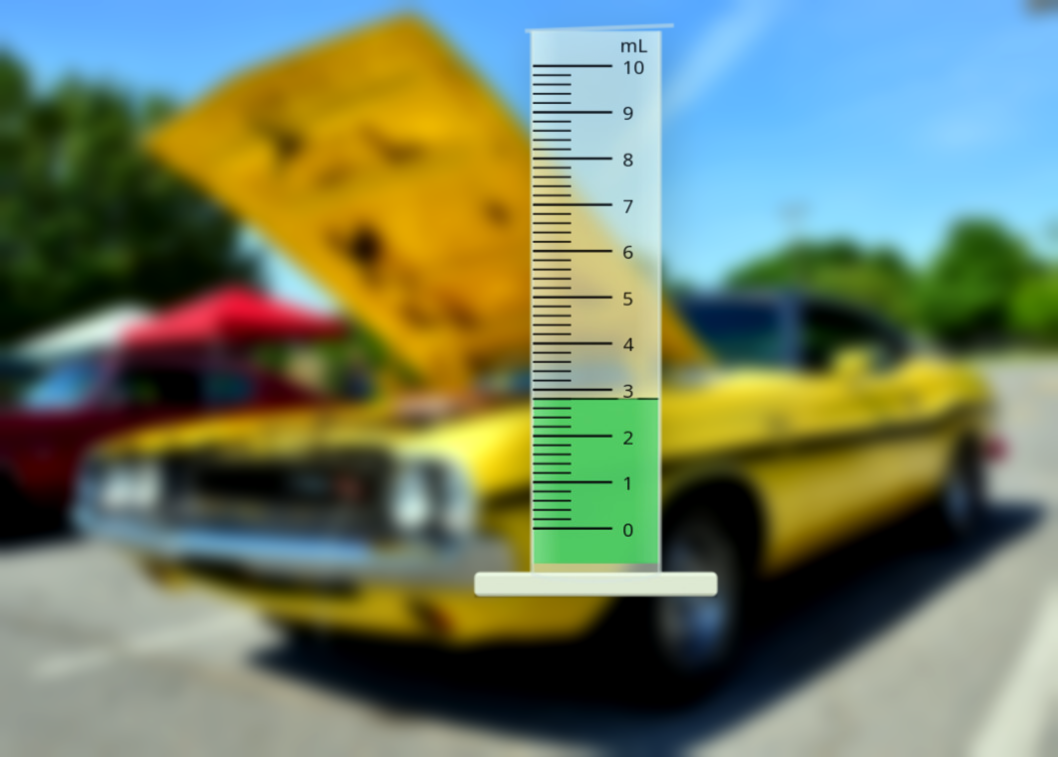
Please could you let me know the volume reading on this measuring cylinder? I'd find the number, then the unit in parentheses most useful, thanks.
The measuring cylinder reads 2.8 (mL)
